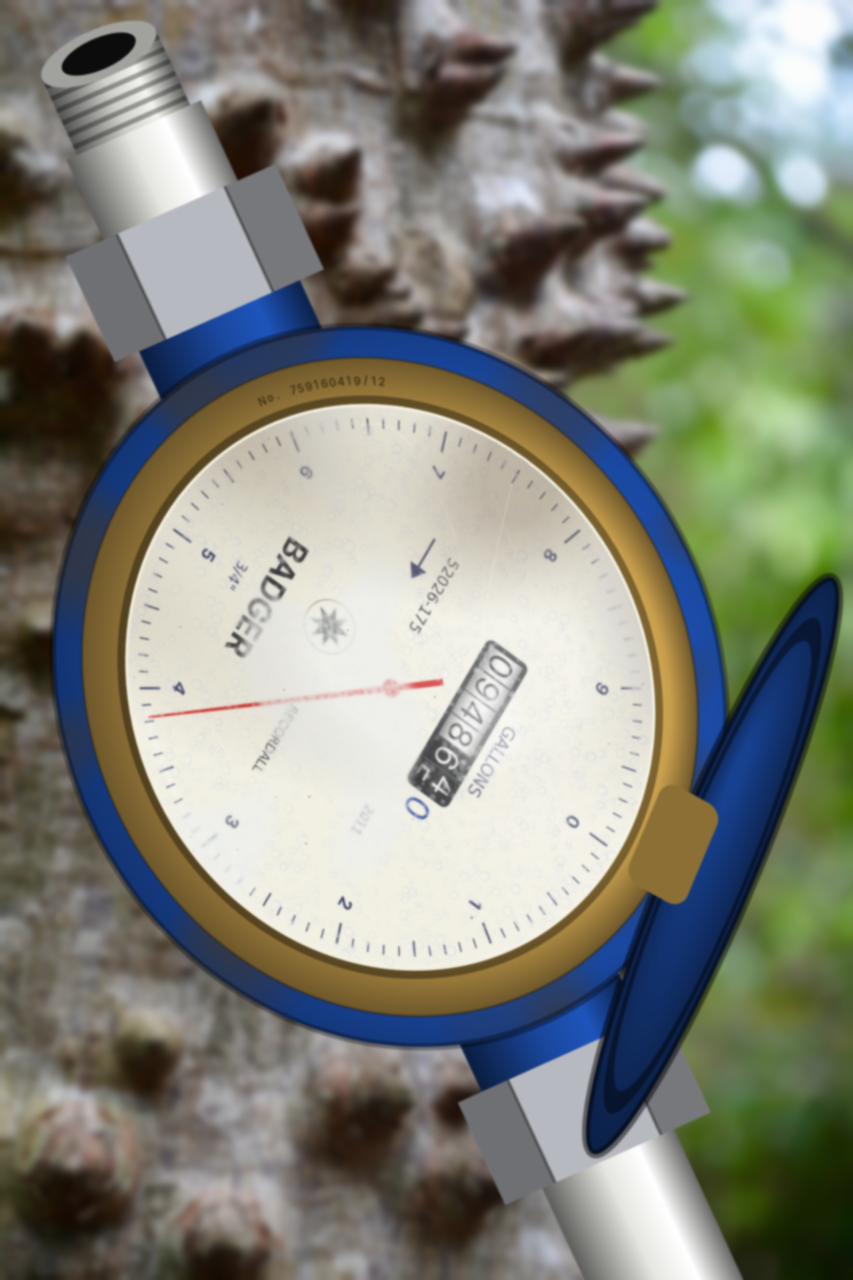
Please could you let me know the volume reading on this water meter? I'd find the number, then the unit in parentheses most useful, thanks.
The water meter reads 948643.8 (gal)
